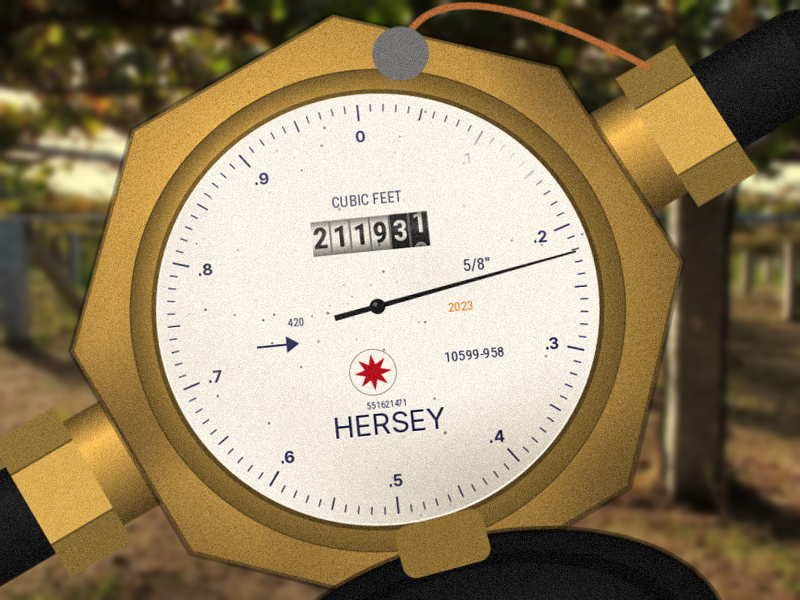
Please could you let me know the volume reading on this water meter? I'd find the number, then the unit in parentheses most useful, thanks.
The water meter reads 211931.22 (ft³)
